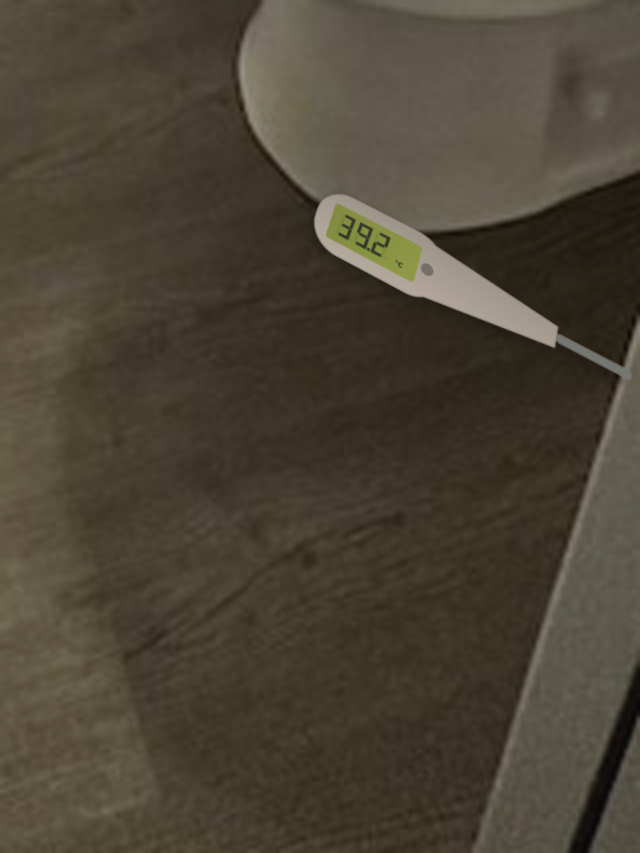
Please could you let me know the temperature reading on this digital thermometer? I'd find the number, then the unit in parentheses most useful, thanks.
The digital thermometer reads 39.2 (°C)
